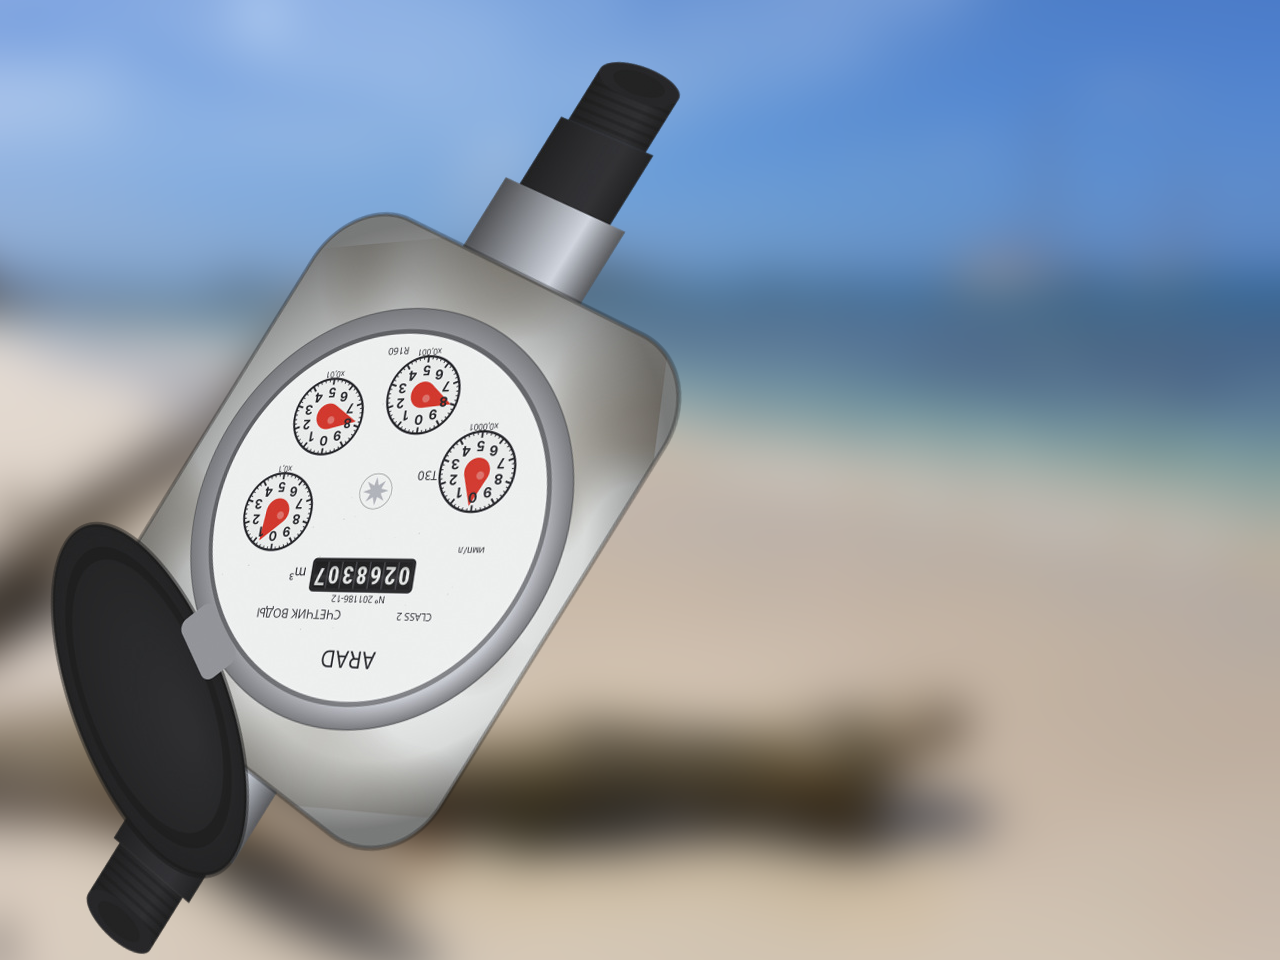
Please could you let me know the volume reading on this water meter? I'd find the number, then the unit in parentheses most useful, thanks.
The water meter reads 268307.0780 (m³)
